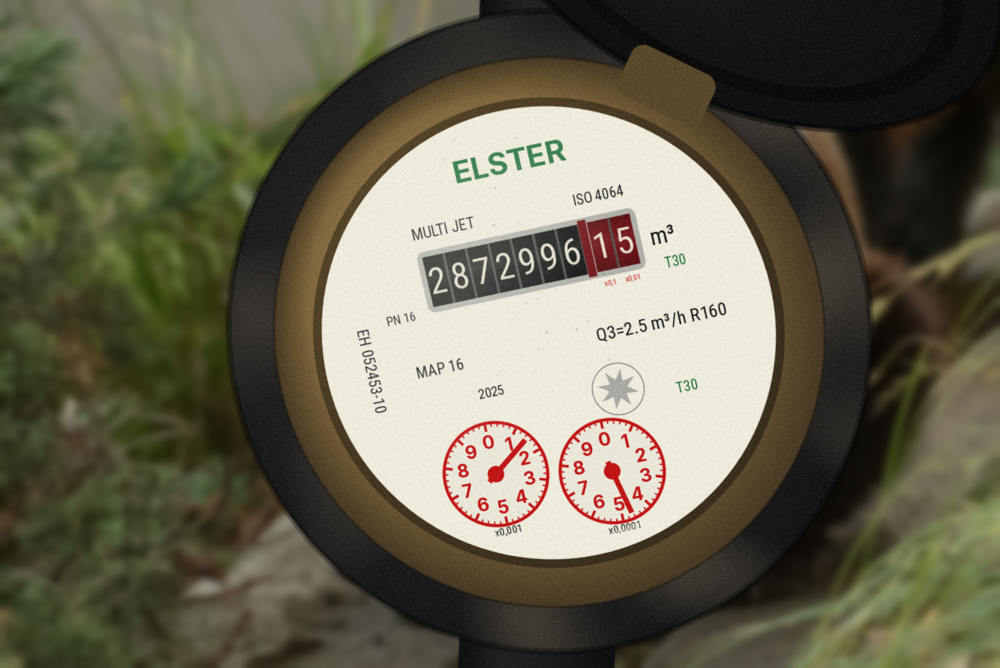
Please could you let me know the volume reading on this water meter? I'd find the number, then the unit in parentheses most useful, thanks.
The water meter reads 2872996.1514 (m³)
